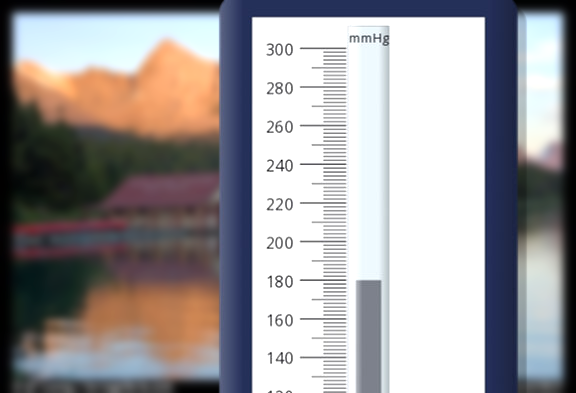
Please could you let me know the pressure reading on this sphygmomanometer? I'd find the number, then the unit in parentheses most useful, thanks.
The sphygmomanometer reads 180 (mmHg)
